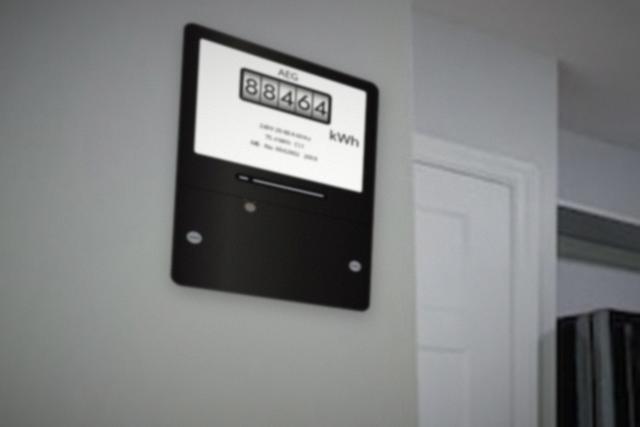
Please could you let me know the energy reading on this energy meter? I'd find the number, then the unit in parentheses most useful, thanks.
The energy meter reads 88464 (kWh)
